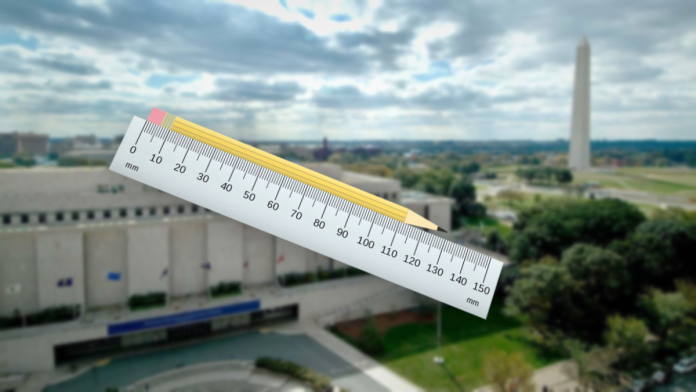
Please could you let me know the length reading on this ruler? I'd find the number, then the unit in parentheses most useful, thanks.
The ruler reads 130 (mm)
